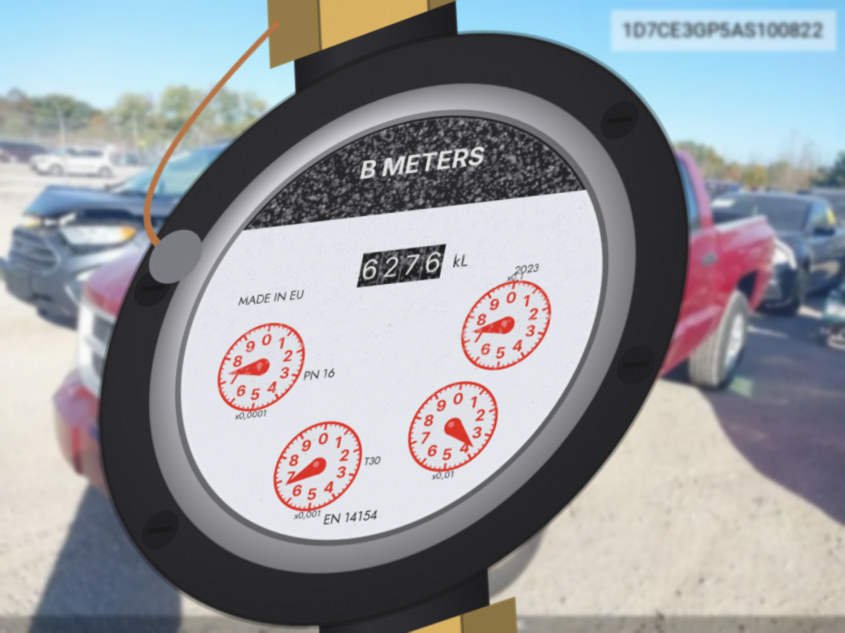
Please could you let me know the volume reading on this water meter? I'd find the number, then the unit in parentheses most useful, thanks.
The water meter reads 6276.7367 (kL)
